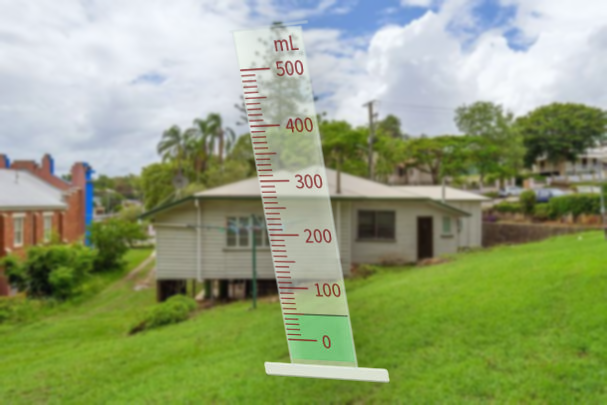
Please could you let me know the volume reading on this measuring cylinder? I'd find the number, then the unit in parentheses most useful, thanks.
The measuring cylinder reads 50 (mL)
